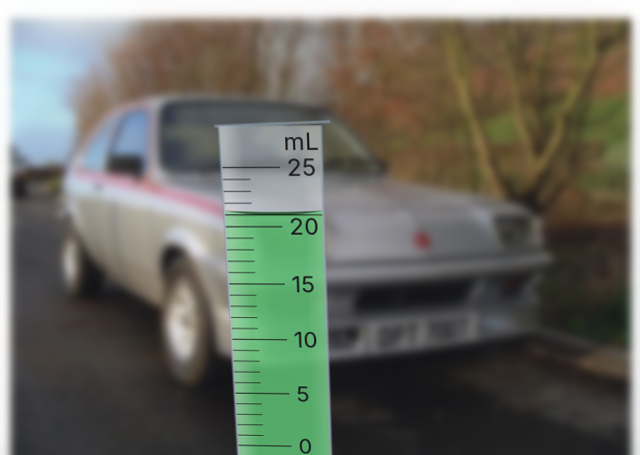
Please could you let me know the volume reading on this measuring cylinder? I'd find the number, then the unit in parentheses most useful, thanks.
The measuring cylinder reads 21 (mL)
